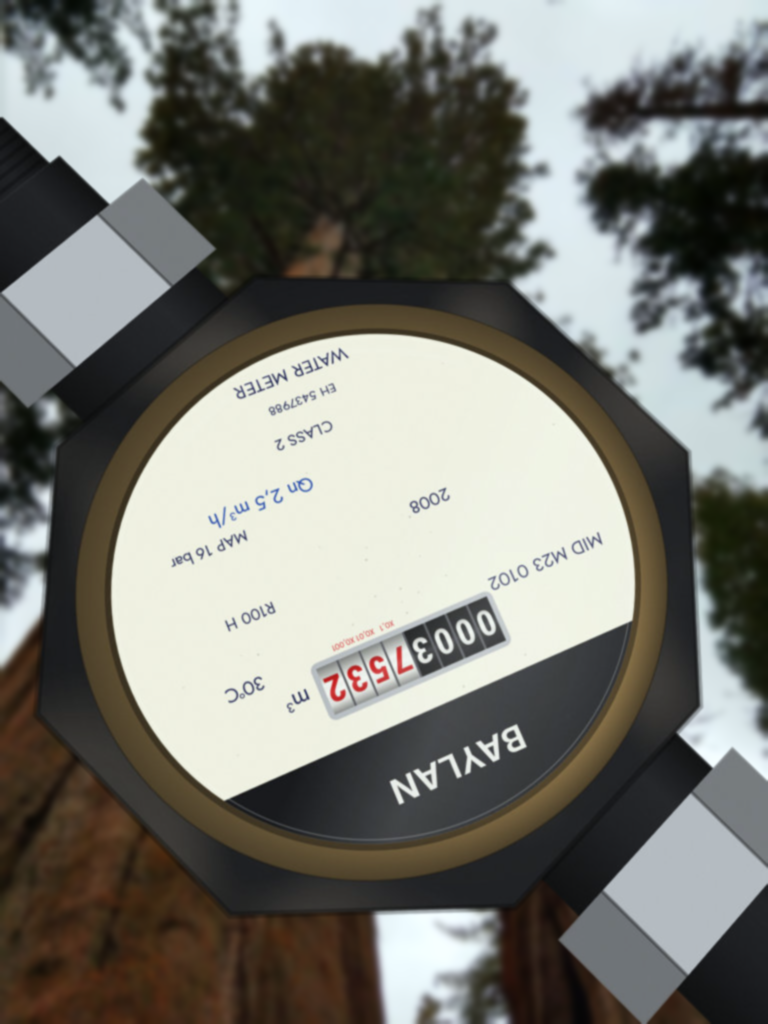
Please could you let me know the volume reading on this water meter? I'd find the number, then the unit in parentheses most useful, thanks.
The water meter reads 3.7532 (m³)
